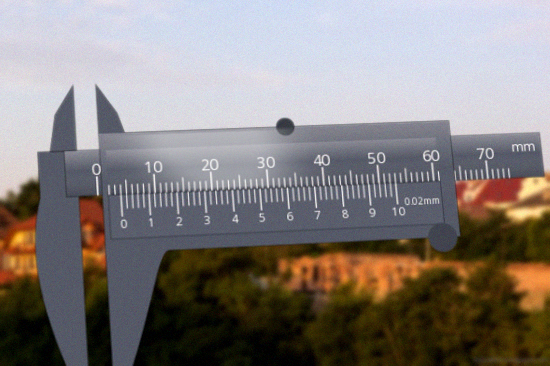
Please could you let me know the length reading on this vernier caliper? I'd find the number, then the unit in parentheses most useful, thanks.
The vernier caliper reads 4.0 (mm)
